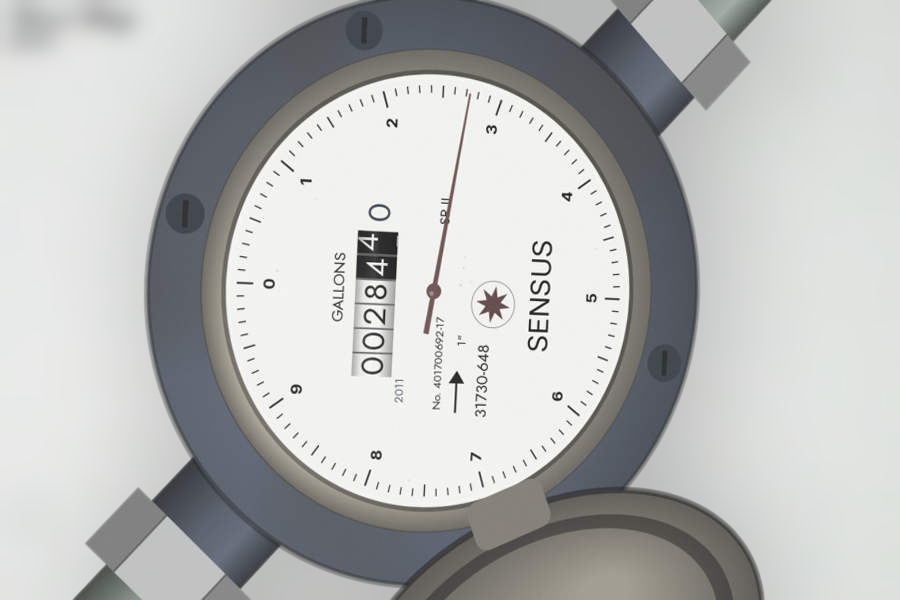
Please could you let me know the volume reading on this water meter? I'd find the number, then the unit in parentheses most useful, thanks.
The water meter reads 28442.7 (gal)
